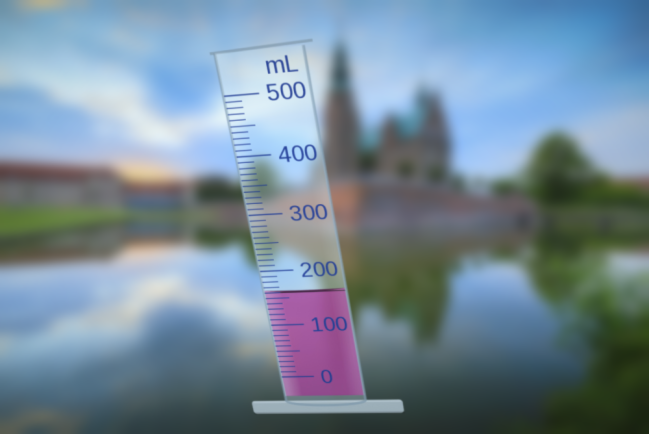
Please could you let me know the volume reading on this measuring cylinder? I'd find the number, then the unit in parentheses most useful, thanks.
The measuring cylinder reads 160 (mL)
